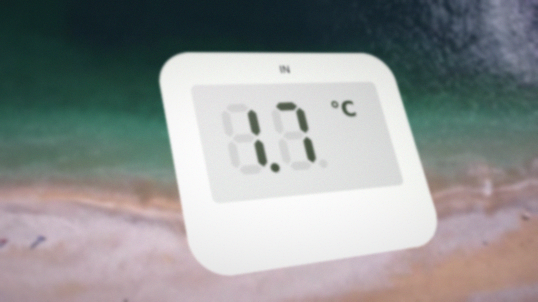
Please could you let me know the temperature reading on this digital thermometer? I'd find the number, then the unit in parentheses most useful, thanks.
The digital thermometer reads 1.7 (°C)
